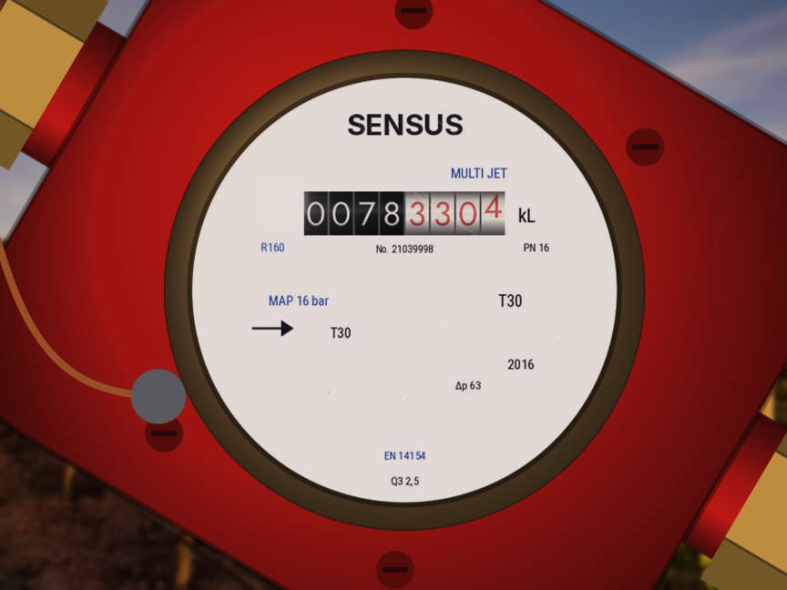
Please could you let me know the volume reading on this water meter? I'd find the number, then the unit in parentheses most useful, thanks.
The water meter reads 78.3304 (kL)
